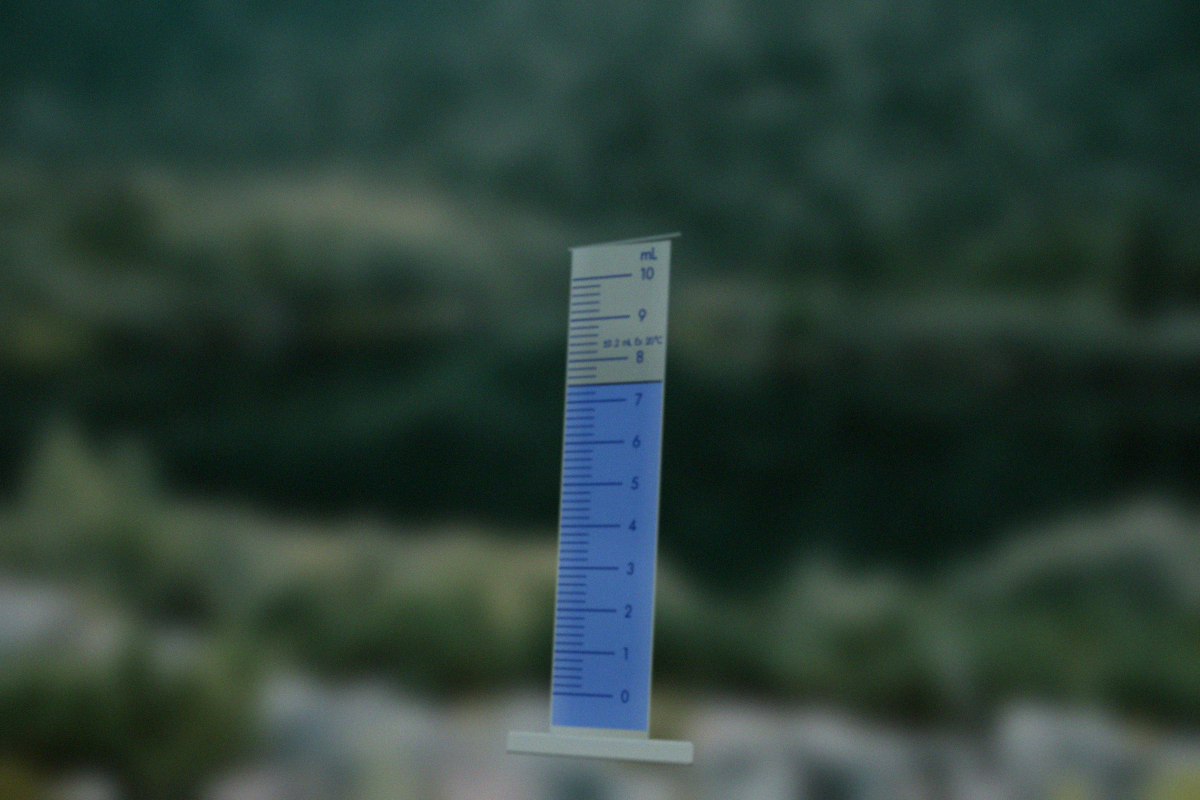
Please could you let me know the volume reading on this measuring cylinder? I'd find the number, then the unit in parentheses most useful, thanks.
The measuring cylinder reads 7.4 (mL)
